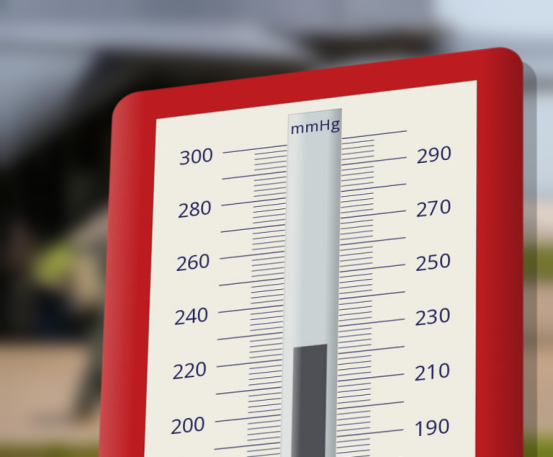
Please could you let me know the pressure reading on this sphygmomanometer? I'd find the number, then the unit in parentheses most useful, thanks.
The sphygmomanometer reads 224 (mmHg)
